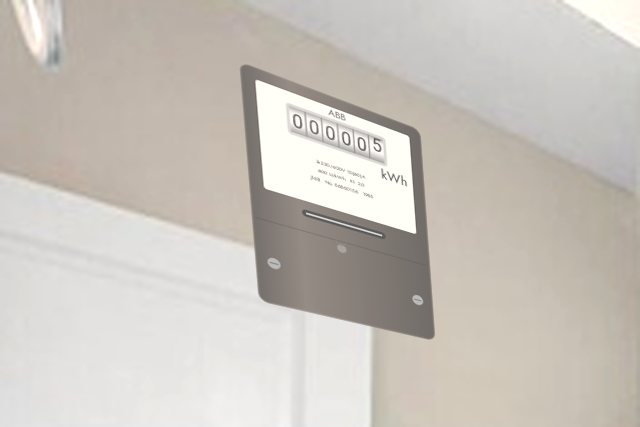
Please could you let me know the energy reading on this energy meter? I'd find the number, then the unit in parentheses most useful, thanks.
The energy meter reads 5 (kWh)
